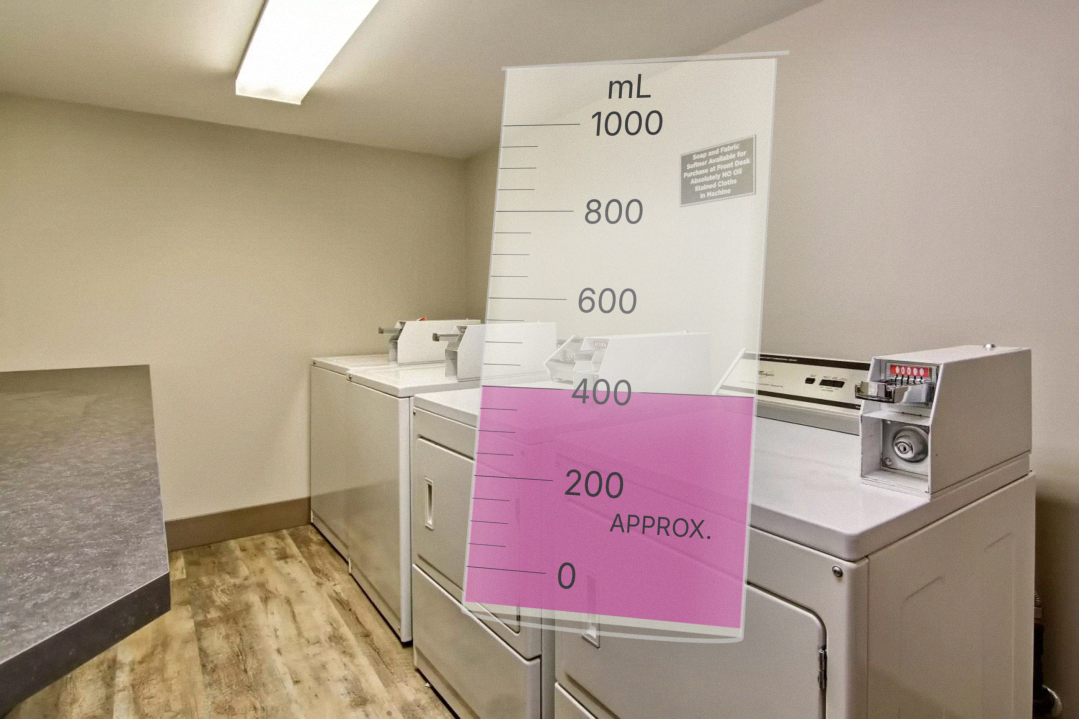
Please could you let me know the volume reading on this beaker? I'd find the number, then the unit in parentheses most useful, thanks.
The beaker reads 400 (mL)
